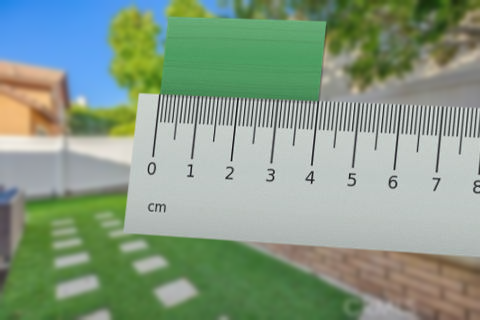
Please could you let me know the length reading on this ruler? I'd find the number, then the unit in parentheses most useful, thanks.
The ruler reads 4 (cm)
